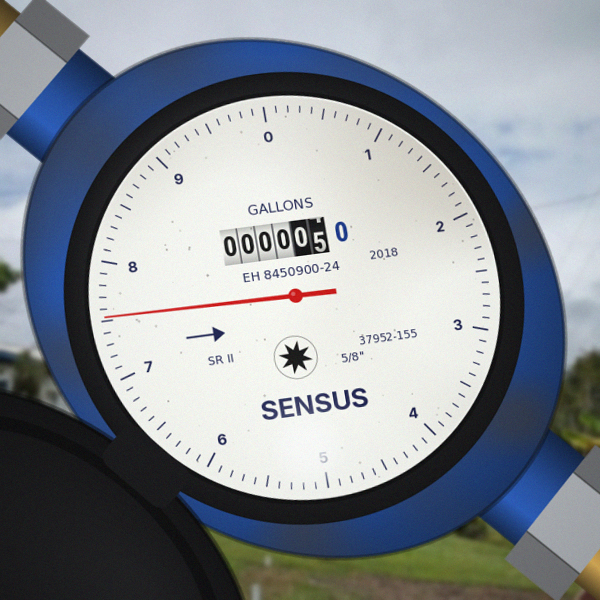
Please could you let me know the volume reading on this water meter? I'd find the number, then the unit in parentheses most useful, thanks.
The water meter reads 47.5 (gal)
